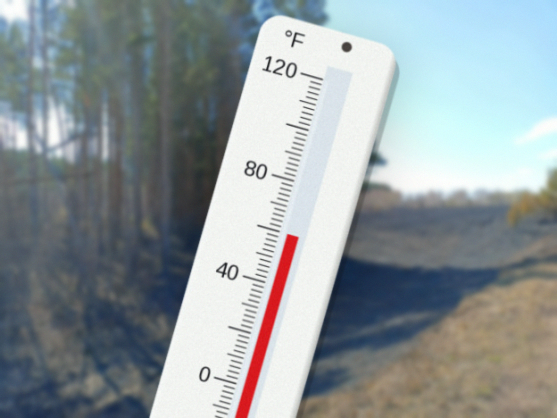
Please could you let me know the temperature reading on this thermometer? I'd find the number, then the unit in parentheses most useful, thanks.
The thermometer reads 60 (°F)
